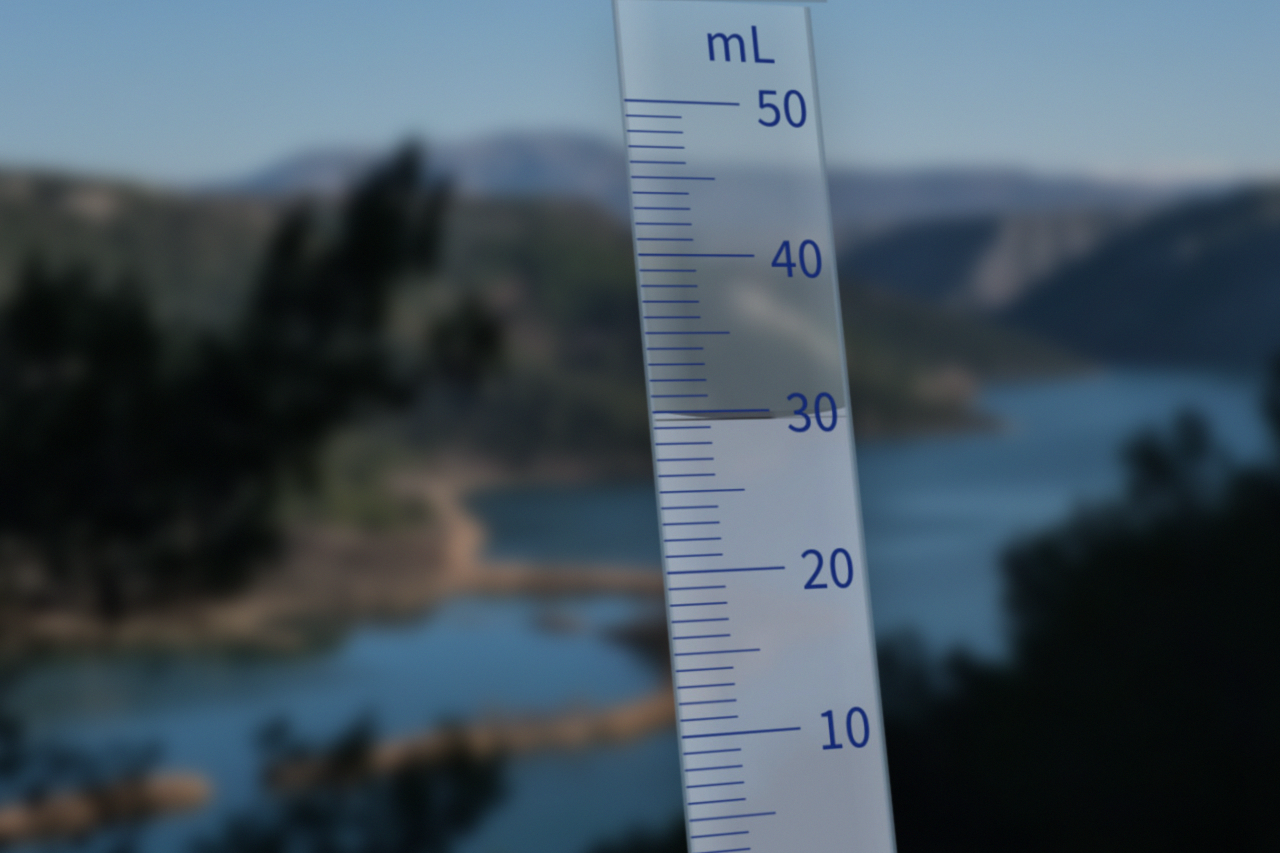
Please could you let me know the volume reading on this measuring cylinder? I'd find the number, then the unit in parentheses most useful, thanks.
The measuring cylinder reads 29.5 (mL)
